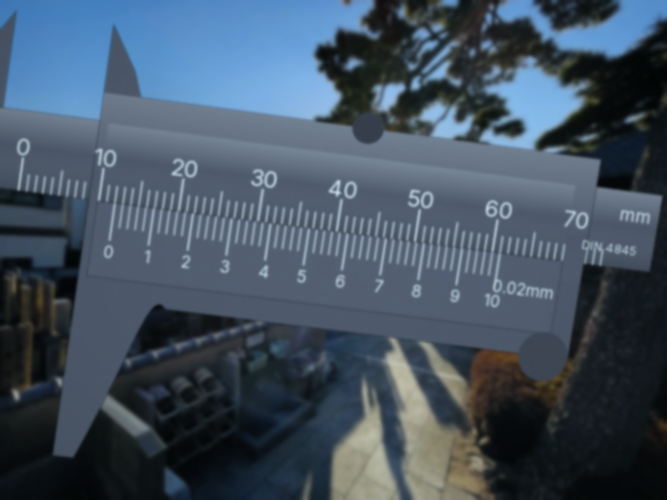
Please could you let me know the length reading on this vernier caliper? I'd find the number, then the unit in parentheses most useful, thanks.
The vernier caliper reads 12.0 (mm)
